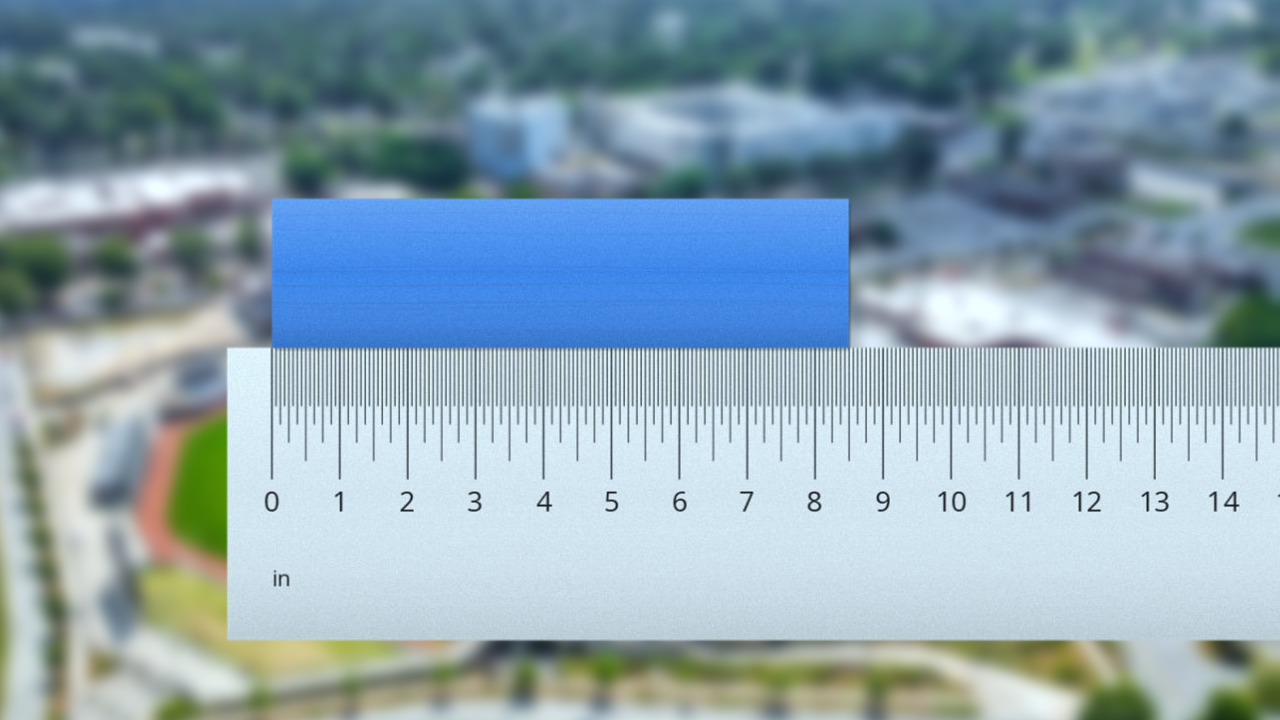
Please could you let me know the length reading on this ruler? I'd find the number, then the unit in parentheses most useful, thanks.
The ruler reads 8.5 (in)
